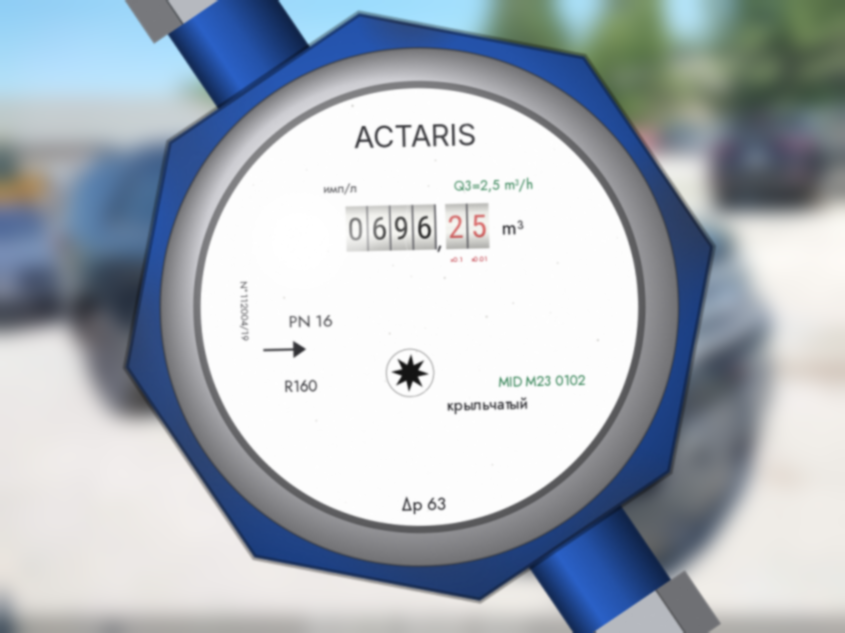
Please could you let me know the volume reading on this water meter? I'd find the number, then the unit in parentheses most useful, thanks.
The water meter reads 696.25 (m³)
